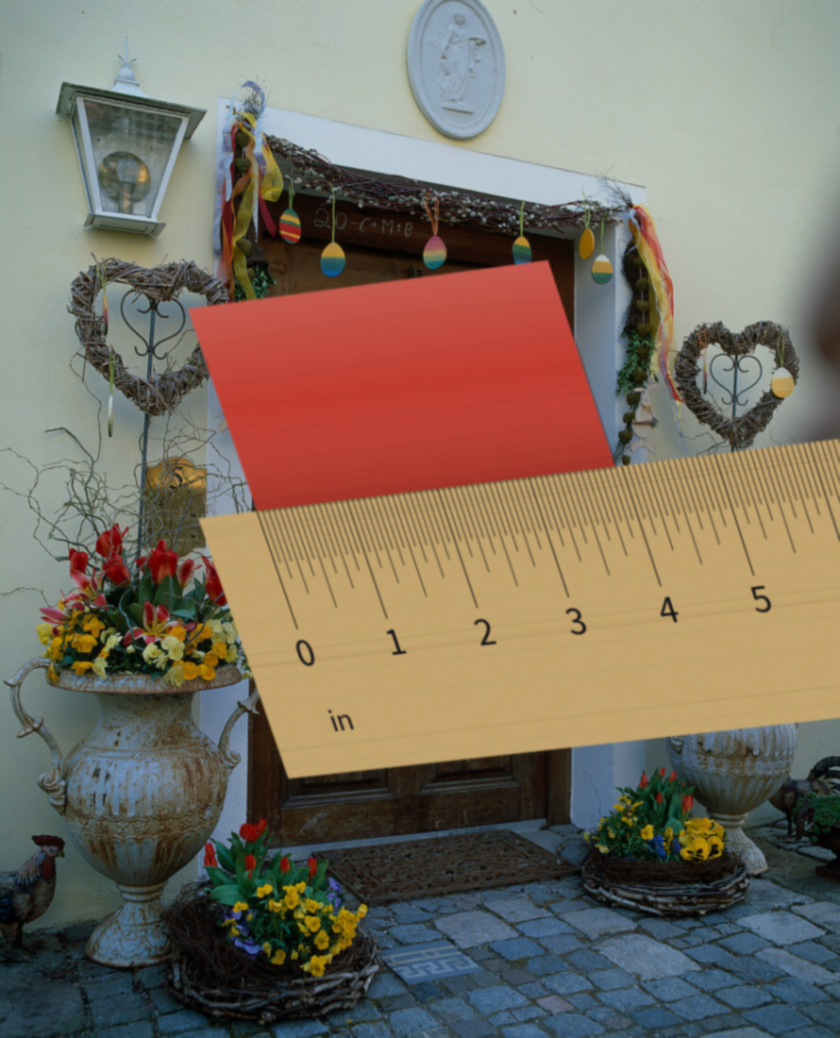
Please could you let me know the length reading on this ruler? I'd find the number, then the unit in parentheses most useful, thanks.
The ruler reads 3.9375 (in)
